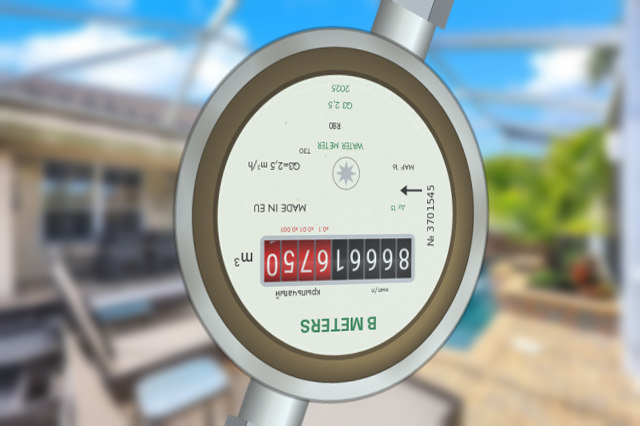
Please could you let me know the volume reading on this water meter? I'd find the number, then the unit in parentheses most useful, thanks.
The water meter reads 86661.6750 (m³)
